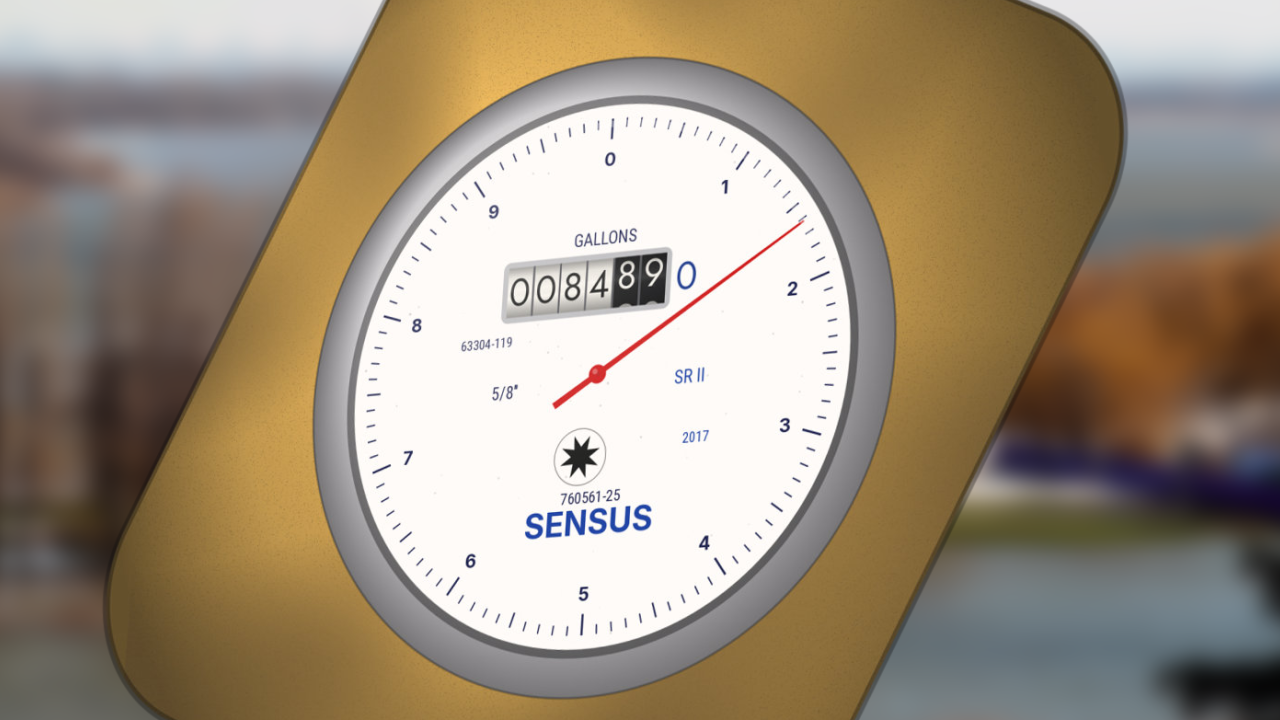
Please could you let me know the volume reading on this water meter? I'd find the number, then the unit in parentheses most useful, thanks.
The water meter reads 84891.6 (gal)
